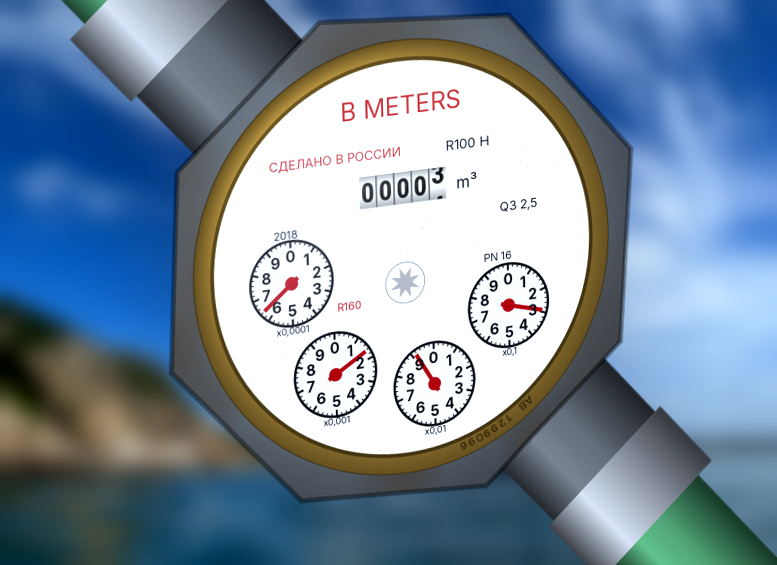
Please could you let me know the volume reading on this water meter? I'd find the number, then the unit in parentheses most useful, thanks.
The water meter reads 3.2916 (m³)
